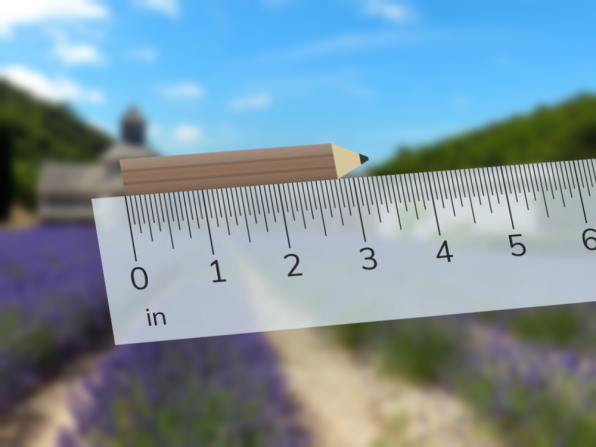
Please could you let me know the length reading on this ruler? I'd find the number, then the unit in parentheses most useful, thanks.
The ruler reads 3.25 (in)
